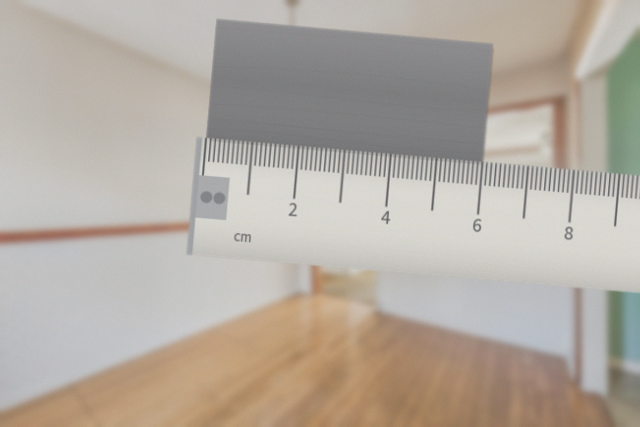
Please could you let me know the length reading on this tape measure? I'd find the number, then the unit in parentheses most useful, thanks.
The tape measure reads 6 (cm)
